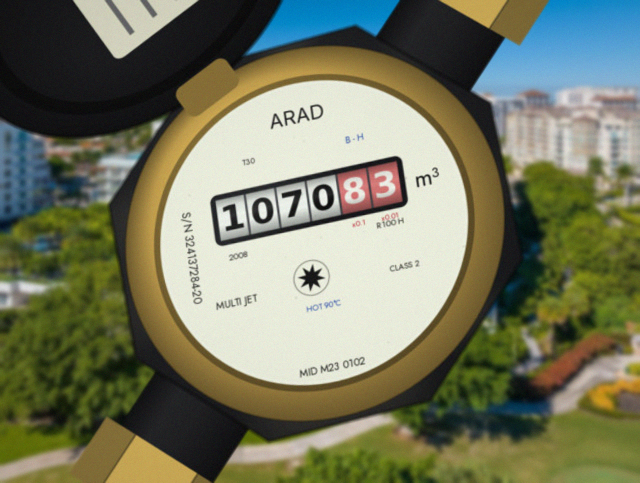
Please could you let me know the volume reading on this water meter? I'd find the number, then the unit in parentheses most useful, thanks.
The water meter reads 1070.83 (m³)
